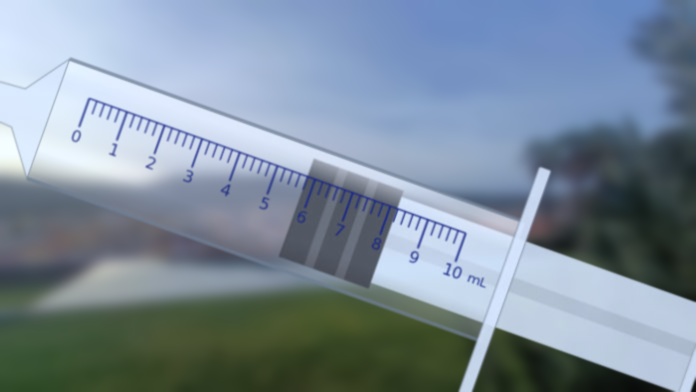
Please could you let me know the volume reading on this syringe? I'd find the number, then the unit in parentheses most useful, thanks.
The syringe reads 5.8 (mL)
